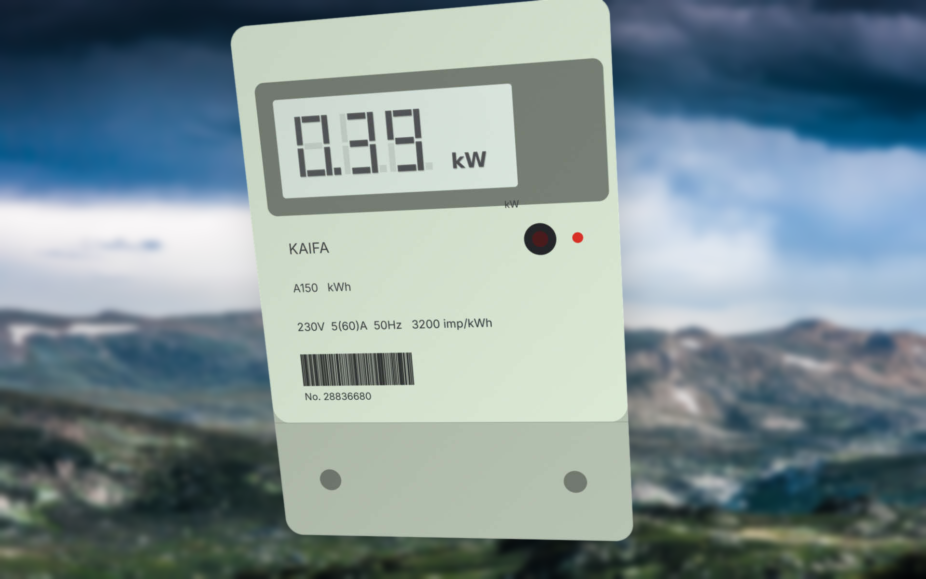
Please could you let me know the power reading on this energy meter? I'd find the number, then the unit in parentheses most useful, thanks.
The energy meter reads 0.39 (kW)
